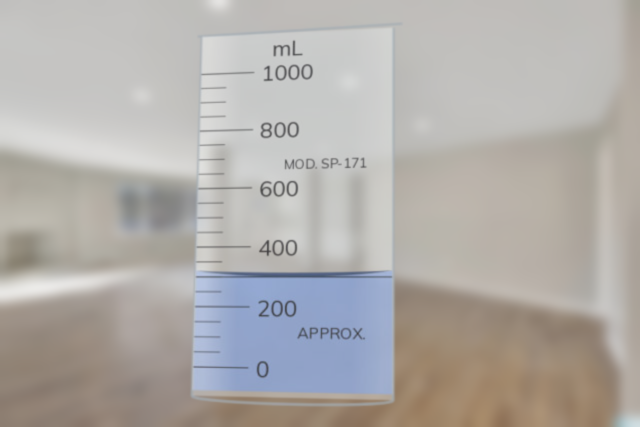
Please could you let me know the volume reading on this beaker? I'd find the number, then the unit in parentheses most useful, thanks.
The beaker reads 300 (mL)
